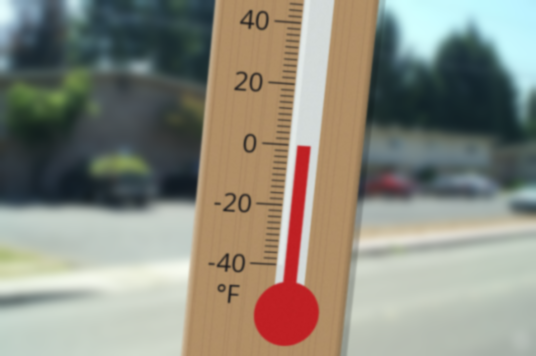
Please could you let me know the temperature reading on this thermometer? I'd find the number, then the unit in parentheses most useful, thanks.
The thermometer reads 0 (°F)
